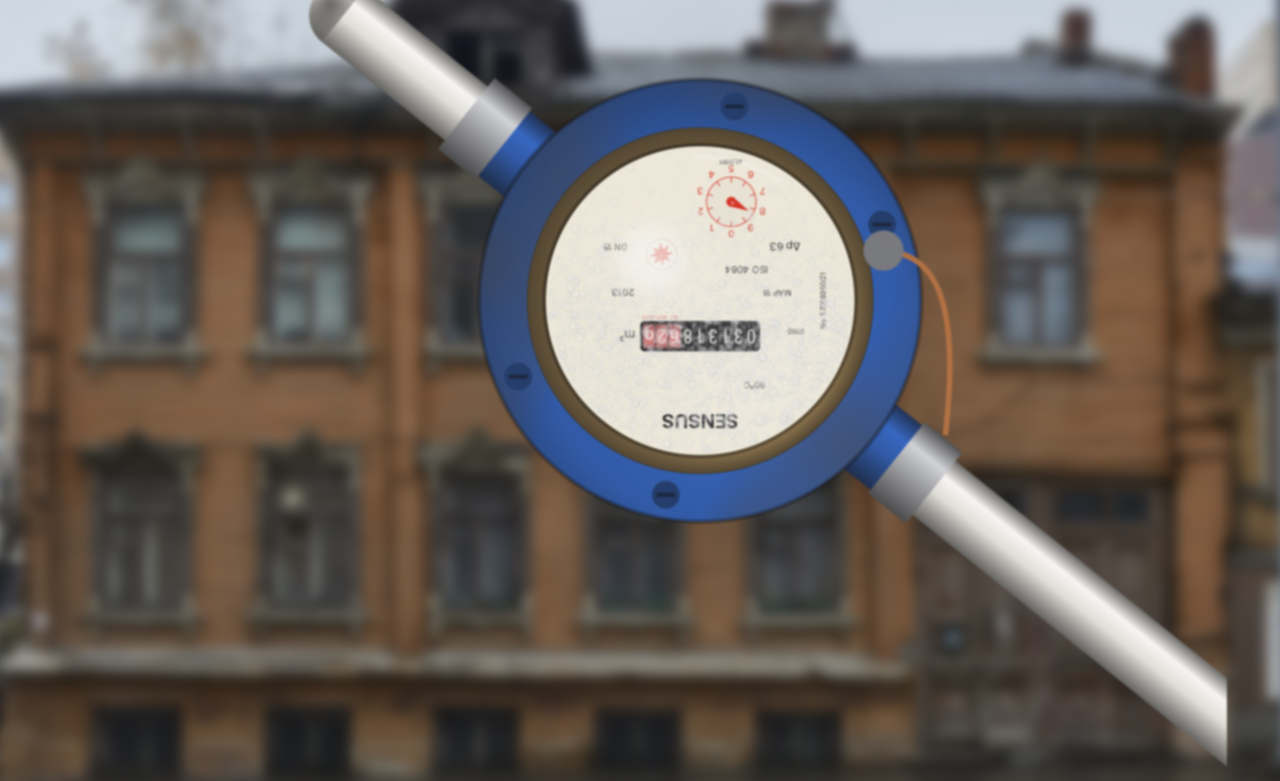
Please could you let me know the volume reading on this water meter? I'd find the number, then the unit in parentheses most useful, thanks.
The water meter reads 31318.6288 (m³)
